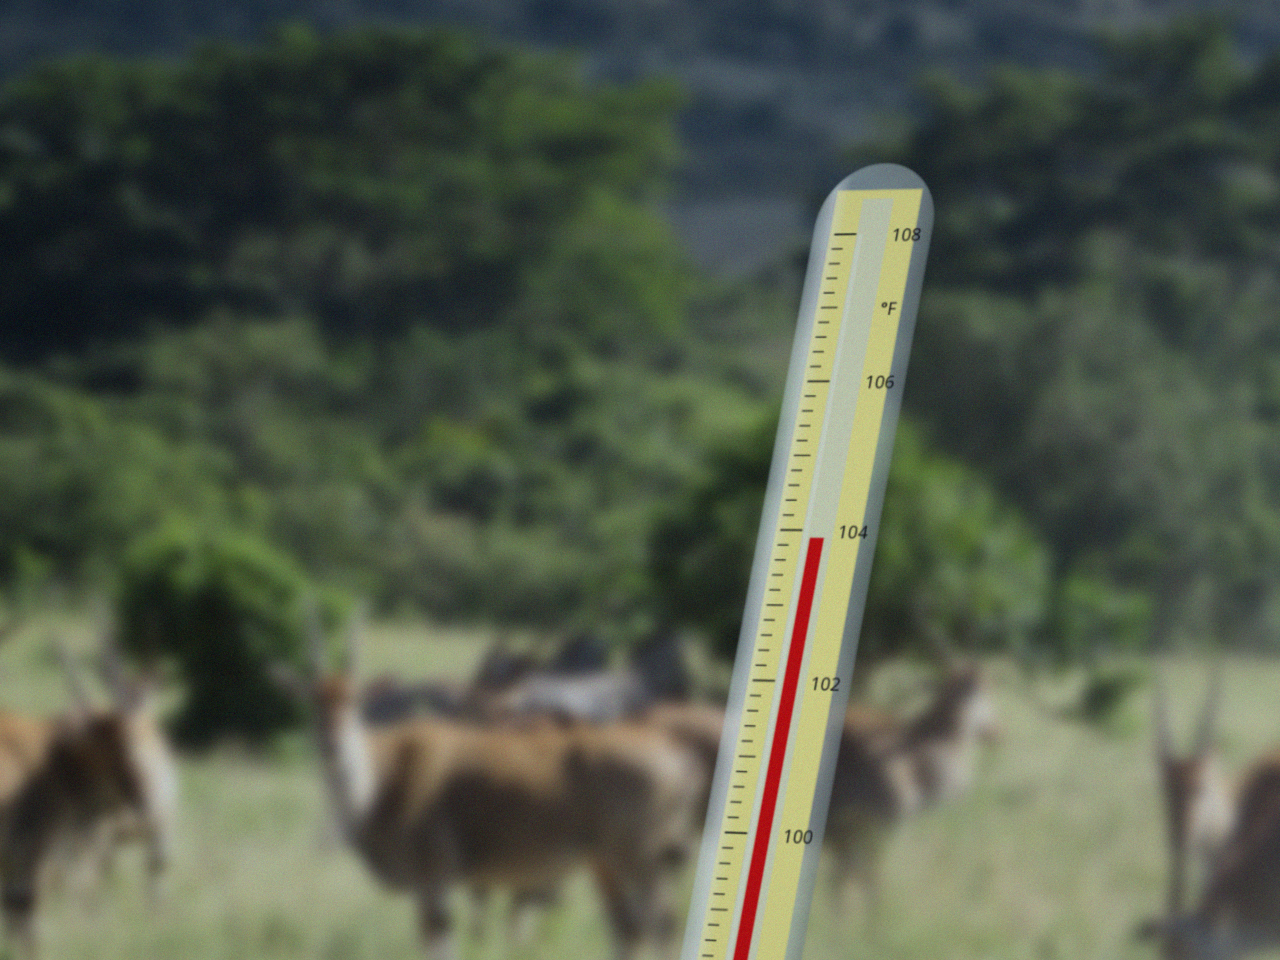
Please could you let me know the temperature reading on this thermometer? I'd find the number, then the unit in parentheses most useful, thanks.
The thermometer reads 103.9 (°F)
